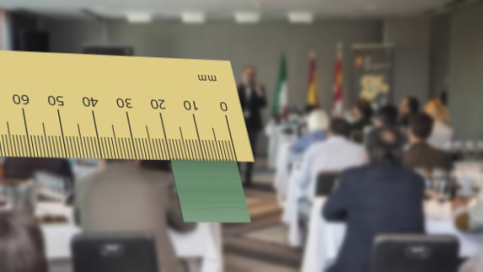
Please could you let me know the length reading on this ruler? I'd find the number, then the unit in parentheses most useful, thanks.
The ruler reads 20 (mm)
